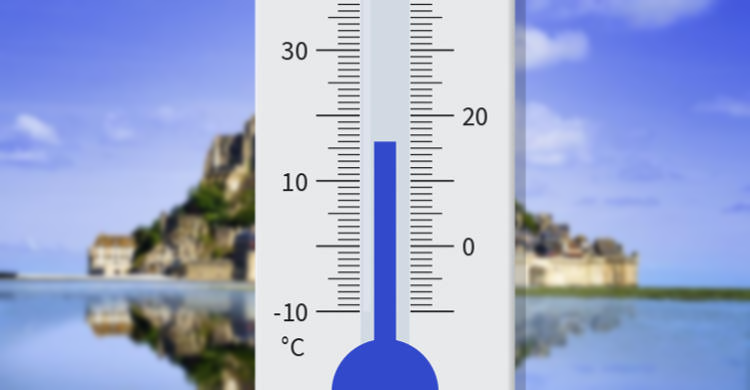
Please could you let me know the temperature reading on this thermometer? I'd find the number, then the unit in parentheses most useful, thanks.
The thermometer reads 16 (°C)
